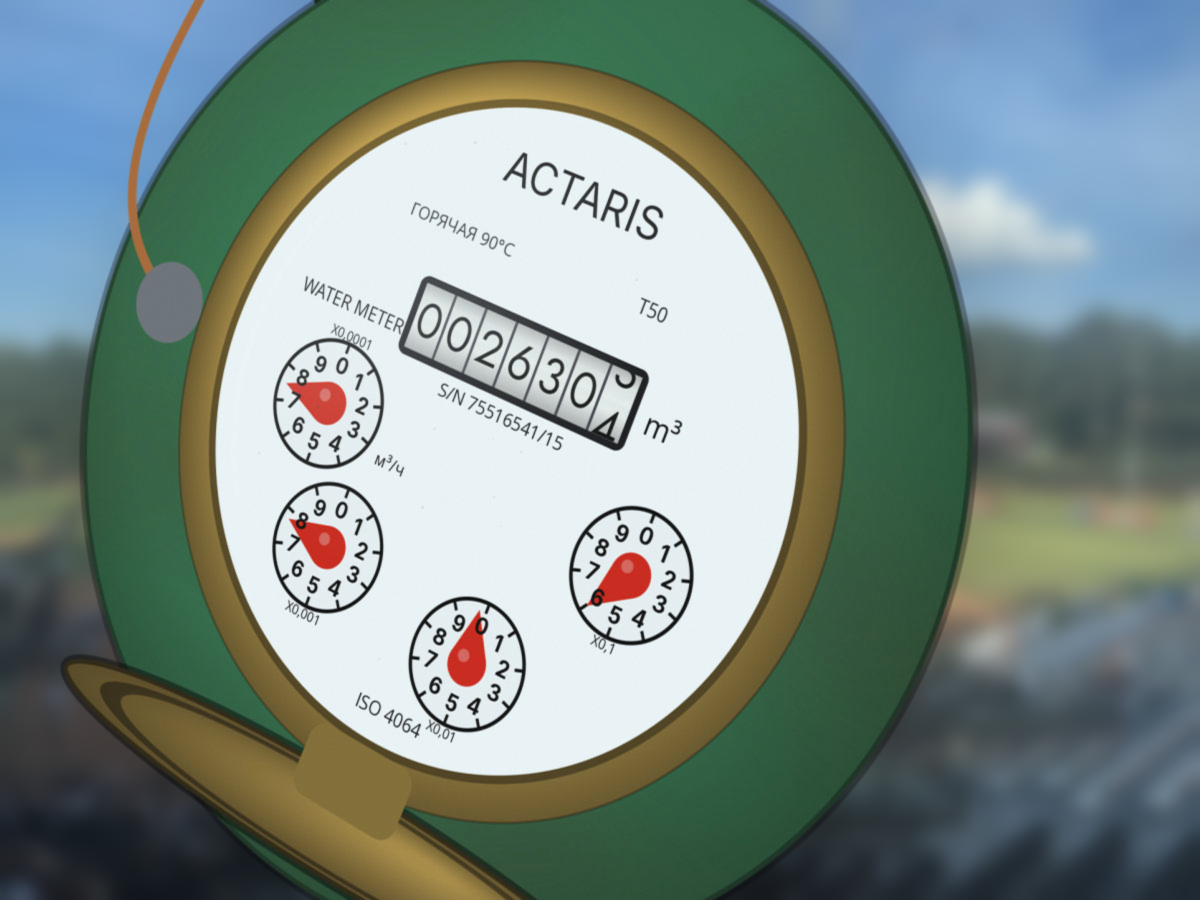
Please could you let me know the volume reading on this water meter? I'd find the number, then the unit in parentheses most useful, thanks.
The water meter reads 26303.5977 (m³)
